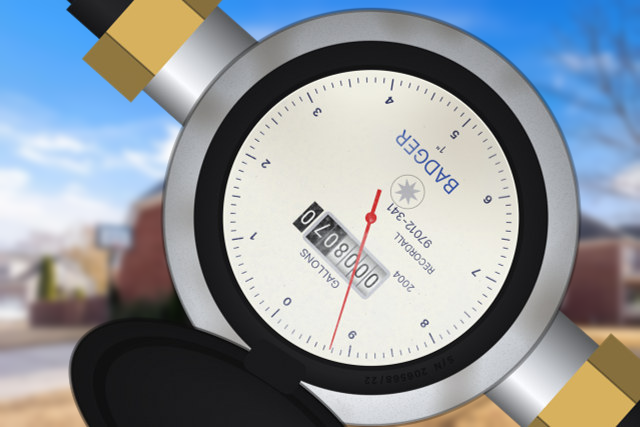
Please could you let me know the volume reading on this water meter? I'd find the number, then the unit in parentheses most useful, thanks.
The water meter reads 8069.2 (gal)
